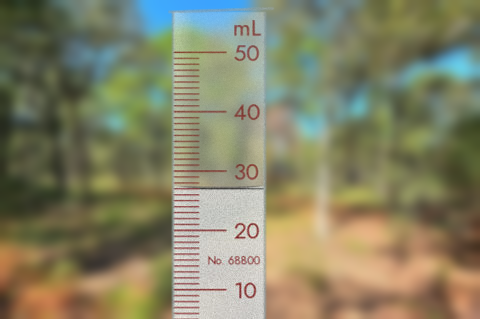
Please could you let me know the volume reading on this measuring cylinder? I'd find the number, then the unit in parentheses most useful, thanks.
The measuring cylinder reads 27 (mL)
